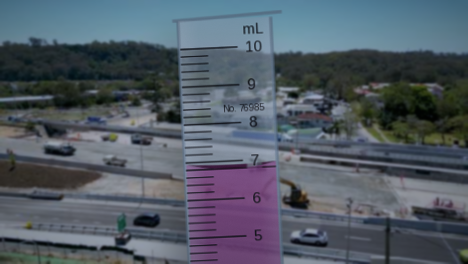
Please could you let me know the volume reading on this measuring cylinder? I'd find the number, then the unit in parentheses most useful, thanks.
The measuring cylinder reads 6.8 (mL)
